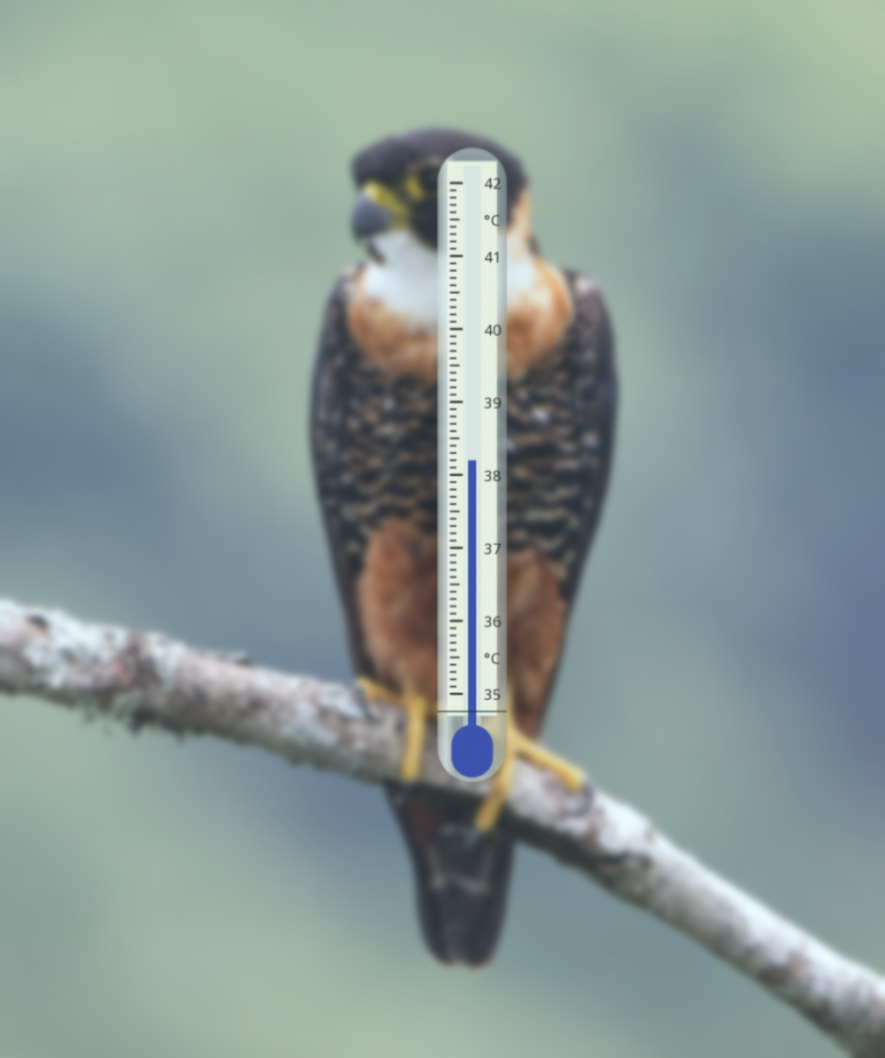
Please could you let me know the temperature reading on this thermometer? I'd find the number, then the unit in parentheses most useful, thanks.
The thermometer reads 38.2 (°C)
